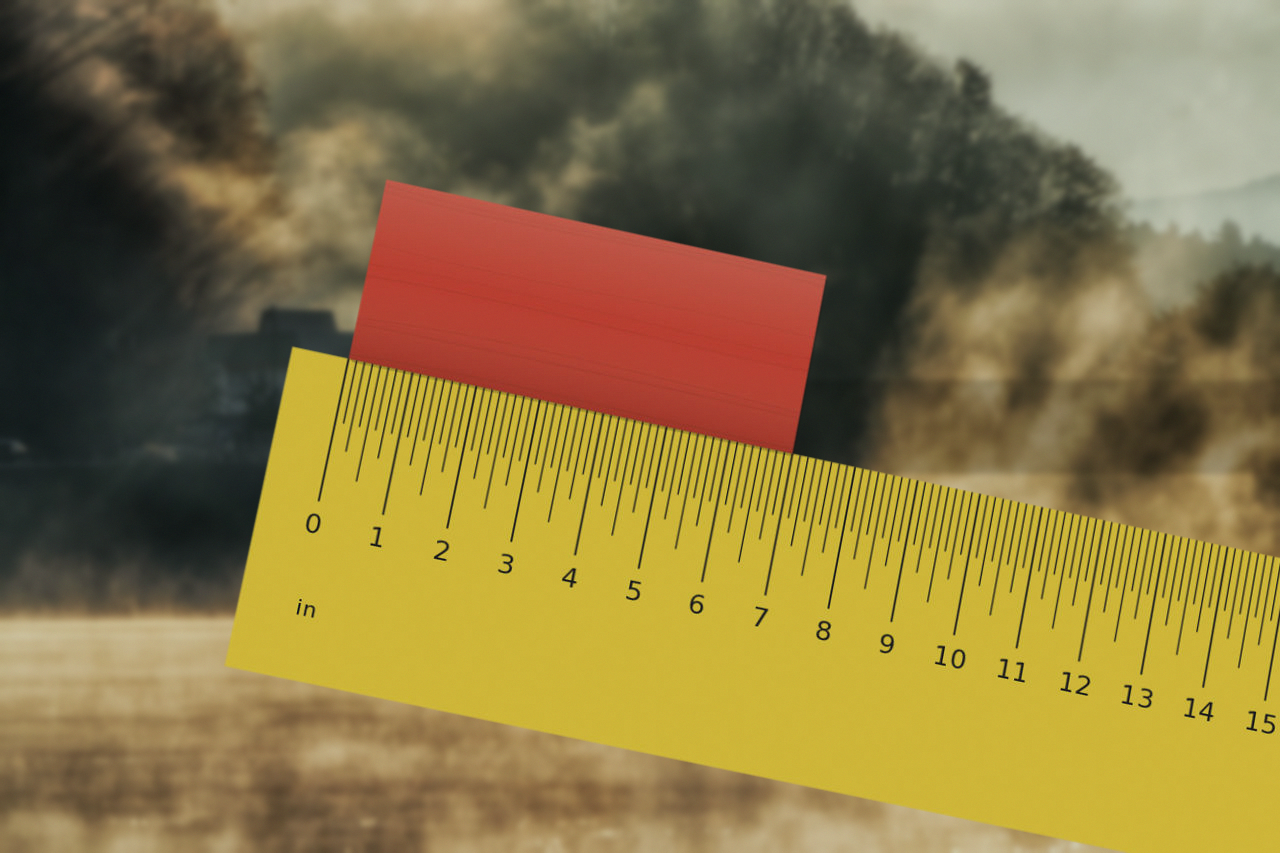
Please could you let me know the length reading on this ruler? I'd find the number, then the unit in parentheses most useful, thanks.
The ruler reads 7 (in)
